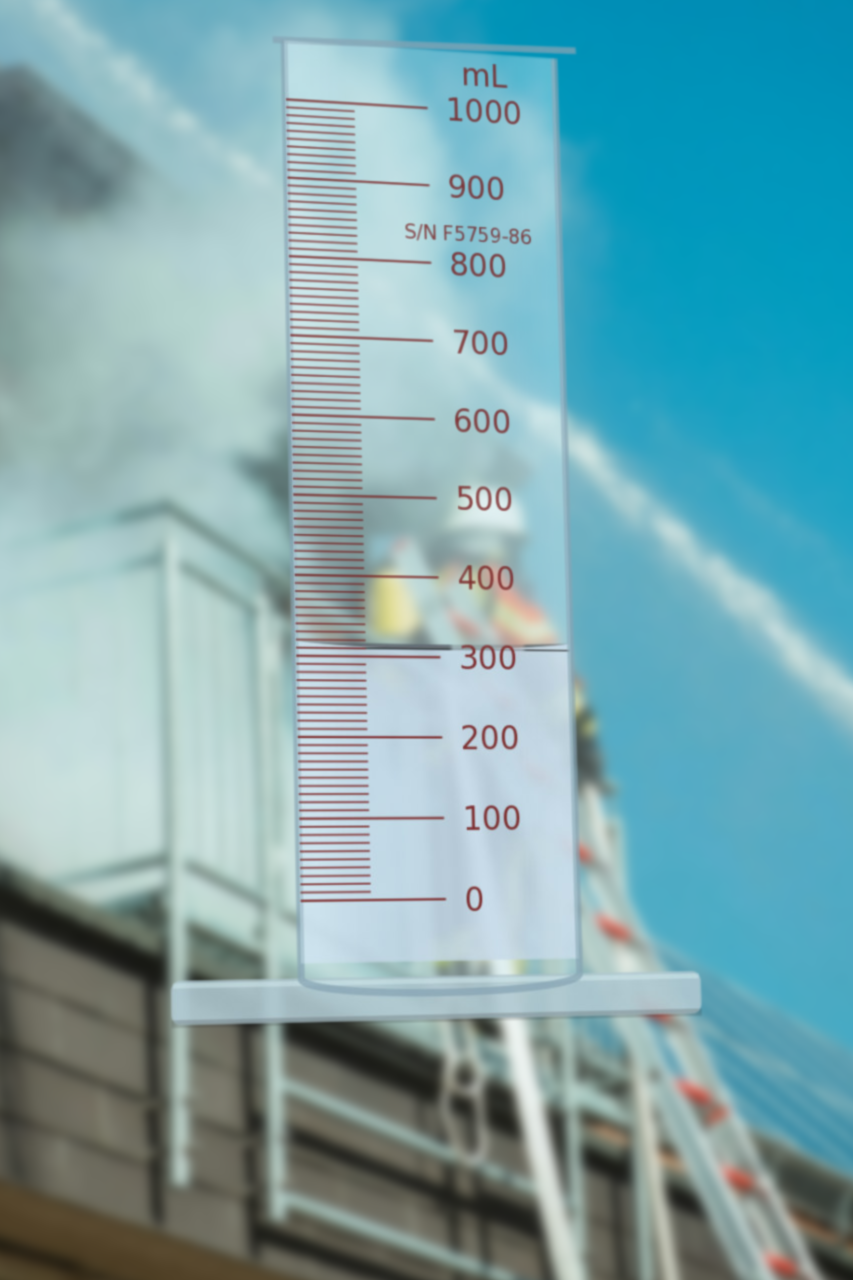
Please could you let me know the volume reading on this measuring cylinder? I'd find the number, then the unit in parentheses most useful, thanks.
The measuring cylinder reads 310 (mL)
